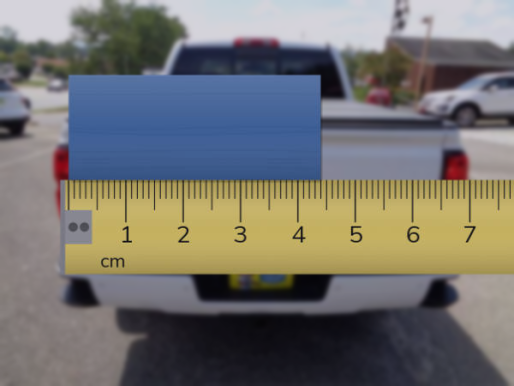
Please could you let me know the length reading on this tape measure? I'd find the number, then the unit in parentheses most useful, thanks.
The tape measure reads 4.4 (cm)
